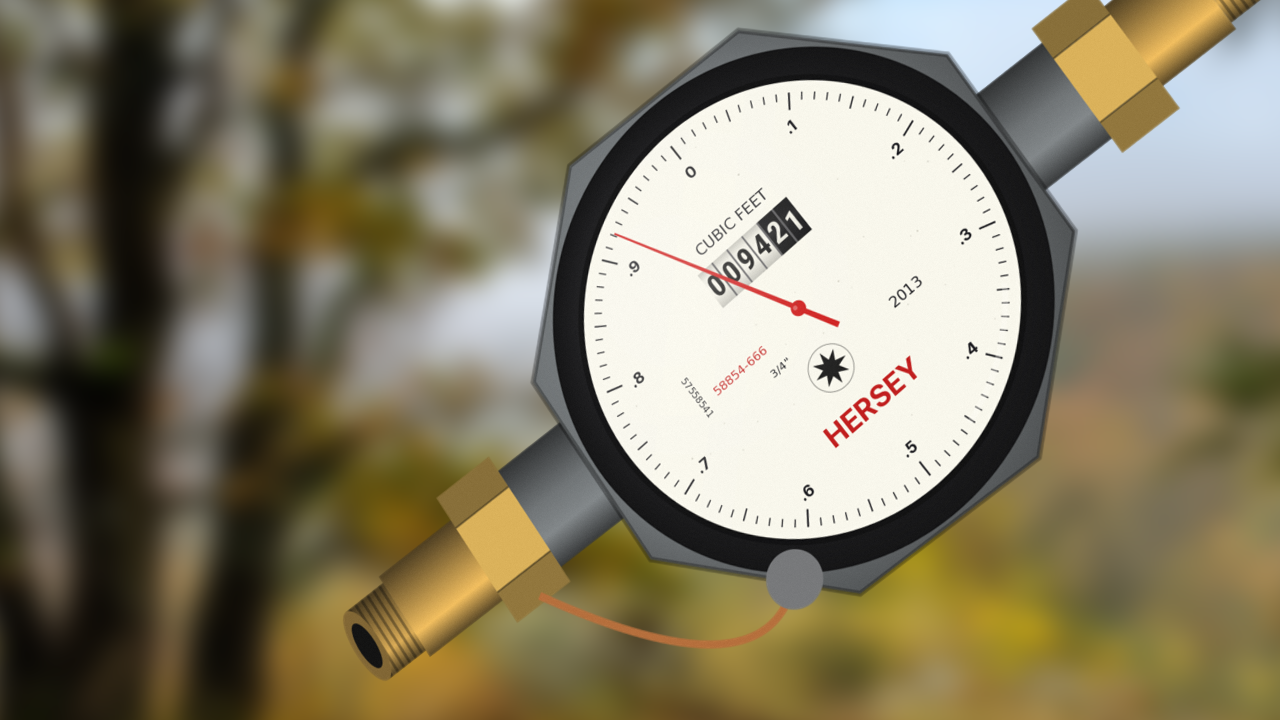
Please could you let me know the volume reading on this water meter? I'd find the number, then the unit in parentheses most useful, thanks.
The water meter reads 9420.92 (ft³)
